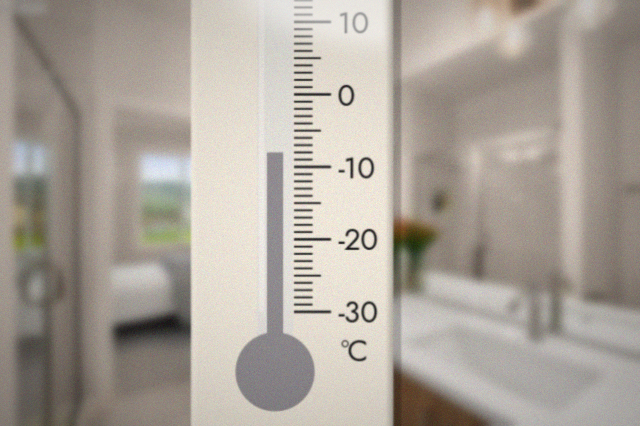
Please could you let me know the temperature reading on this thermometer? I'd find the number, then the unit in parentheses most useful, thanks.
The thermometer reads -8 (°C)
